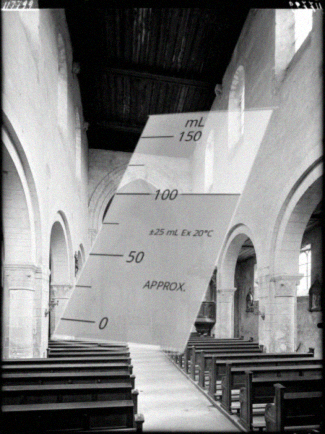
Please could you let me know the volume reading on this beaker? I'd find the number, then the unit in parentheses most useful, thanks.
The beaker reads 100 (mL)
